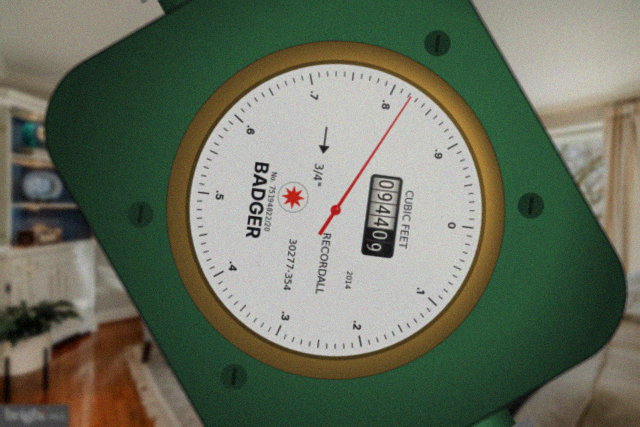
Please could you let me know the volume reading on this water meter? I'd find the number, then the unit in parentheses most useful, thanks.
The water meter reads 94408.82 (ft³)
